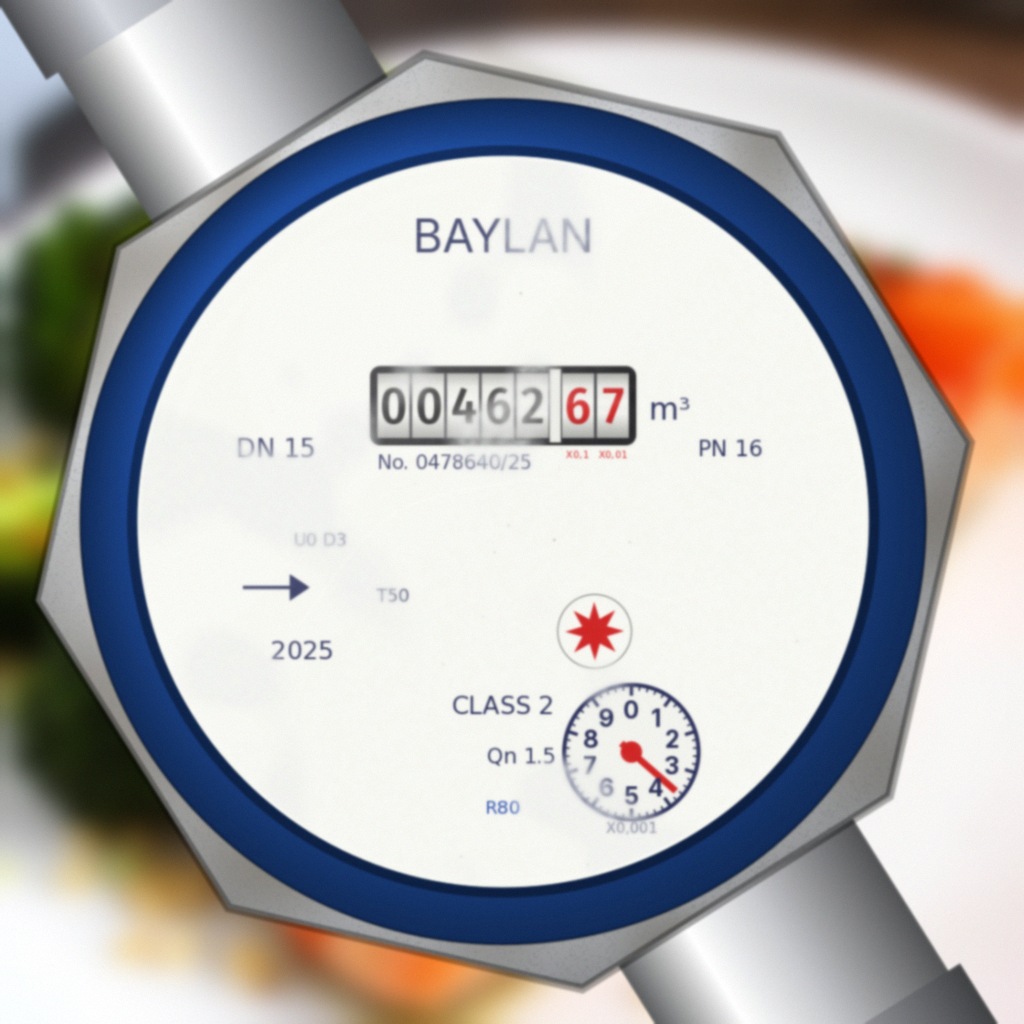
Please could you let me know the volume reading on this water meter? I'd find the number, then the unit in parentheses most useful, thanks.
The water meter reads 462.673 (m³)
